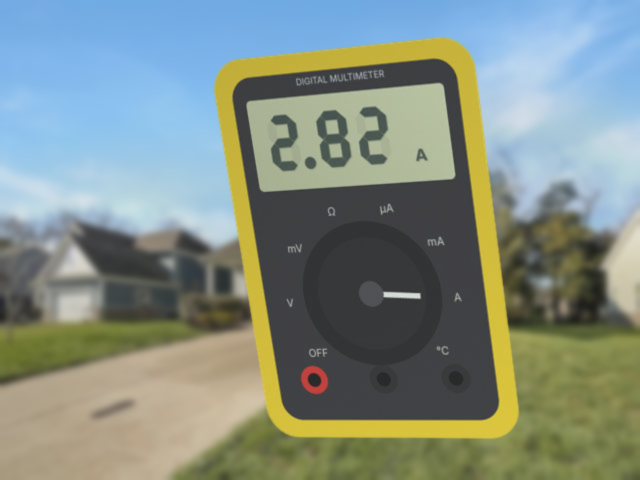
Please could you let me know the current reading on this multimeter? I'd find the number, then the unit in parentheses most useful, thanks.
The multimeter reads 2.82 (A)
